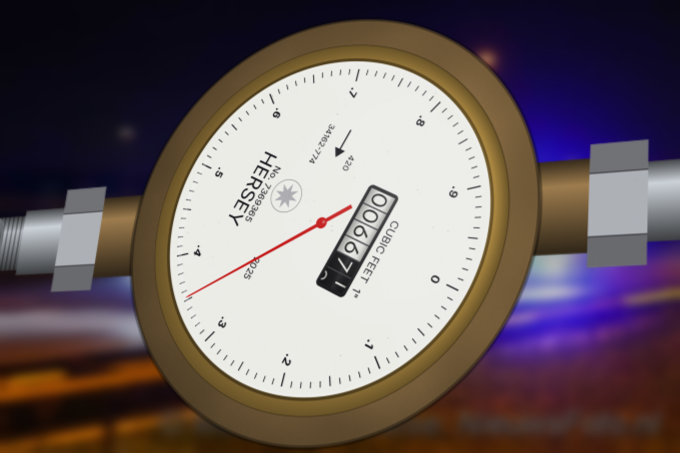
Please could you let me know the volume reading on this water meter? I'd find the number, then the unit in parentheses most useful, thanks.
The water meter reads 6671.35 (ft³)
